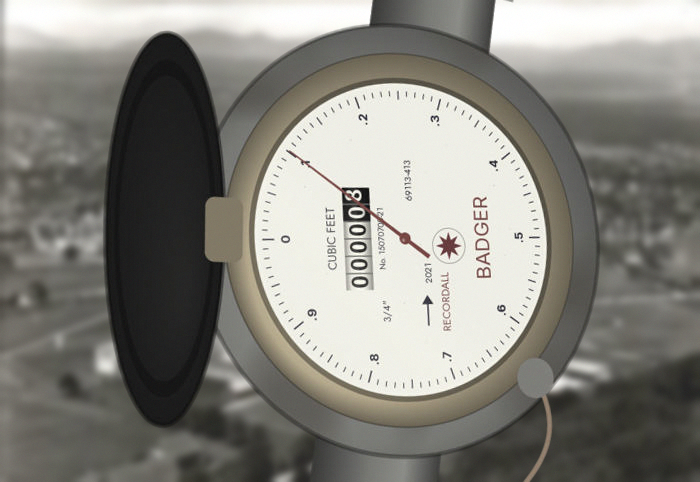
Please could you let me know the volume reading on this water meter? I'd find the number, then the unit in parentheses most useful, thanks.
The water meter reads 8.10 (ft³)
